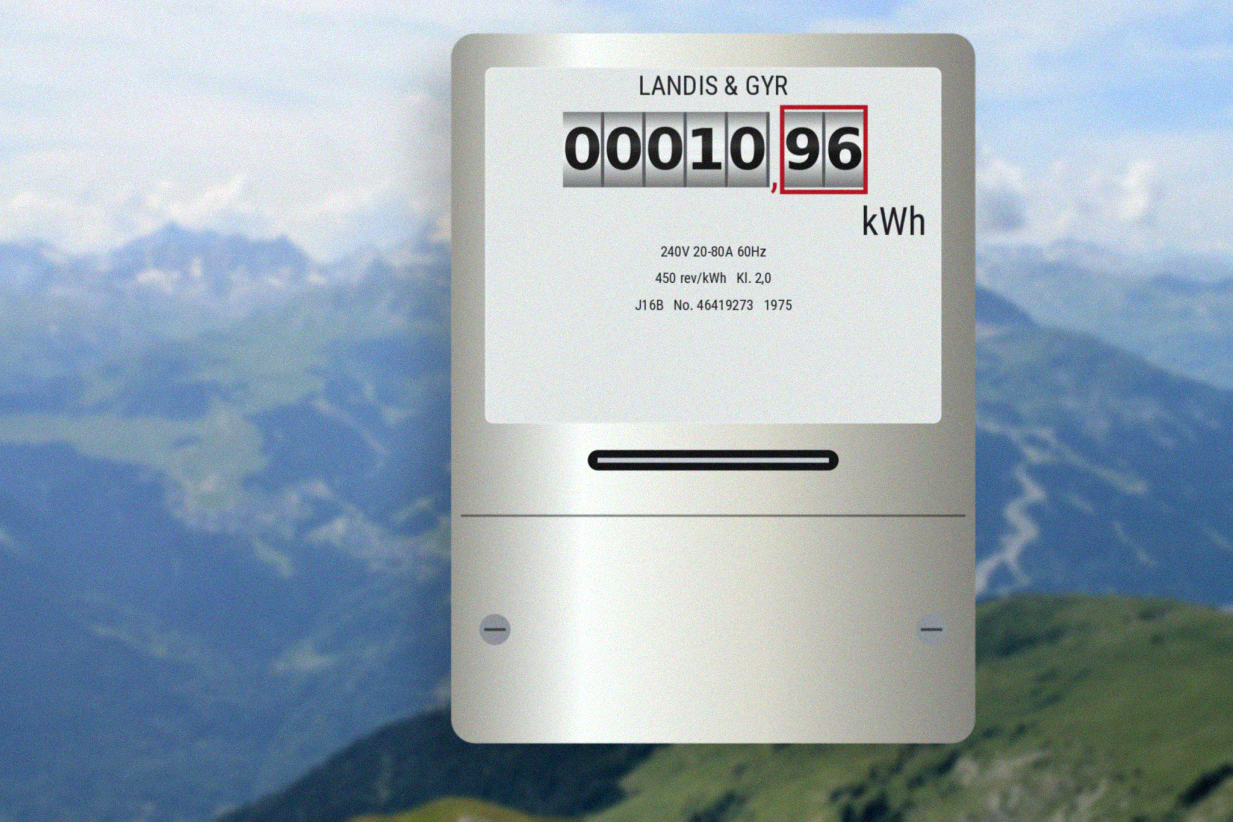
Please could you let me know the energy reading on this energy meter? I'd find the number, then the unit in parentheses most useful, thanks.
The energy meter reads 10.96 (kWh)
